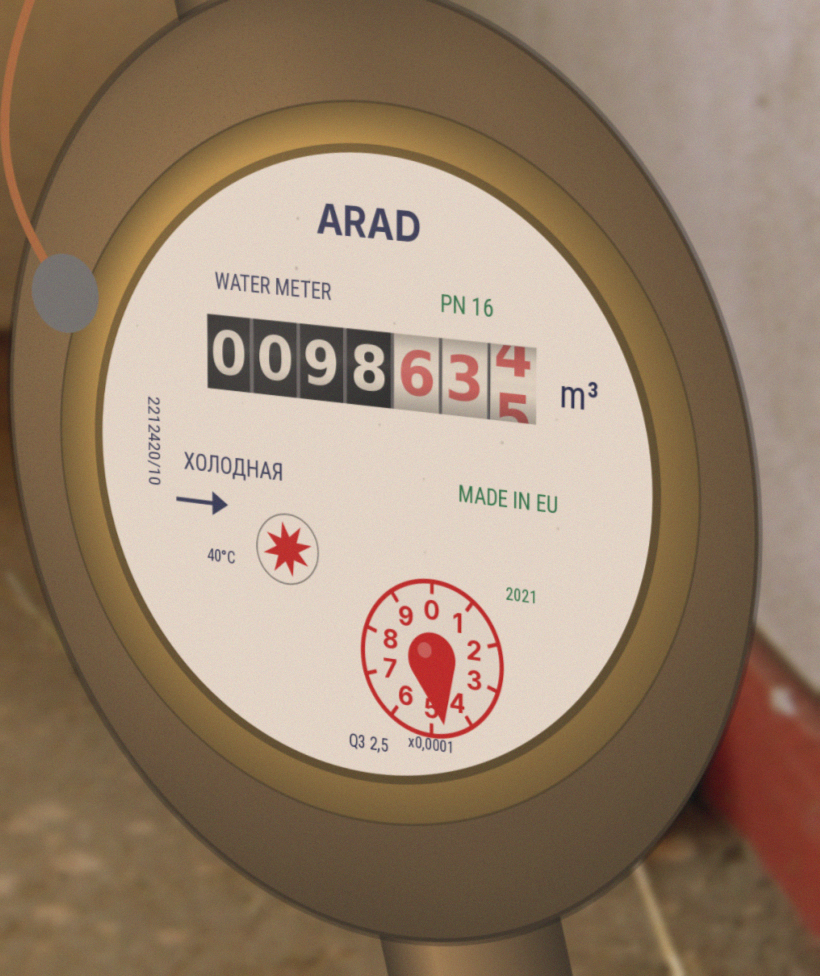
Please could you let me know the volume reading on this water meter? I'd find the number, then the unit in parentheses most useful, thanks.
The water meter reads 98.6344 (m³)
